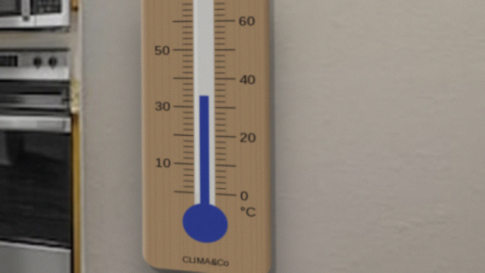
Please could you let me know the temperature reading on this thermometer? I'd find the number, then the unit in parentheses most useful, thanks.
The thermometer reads 34 (°C)
